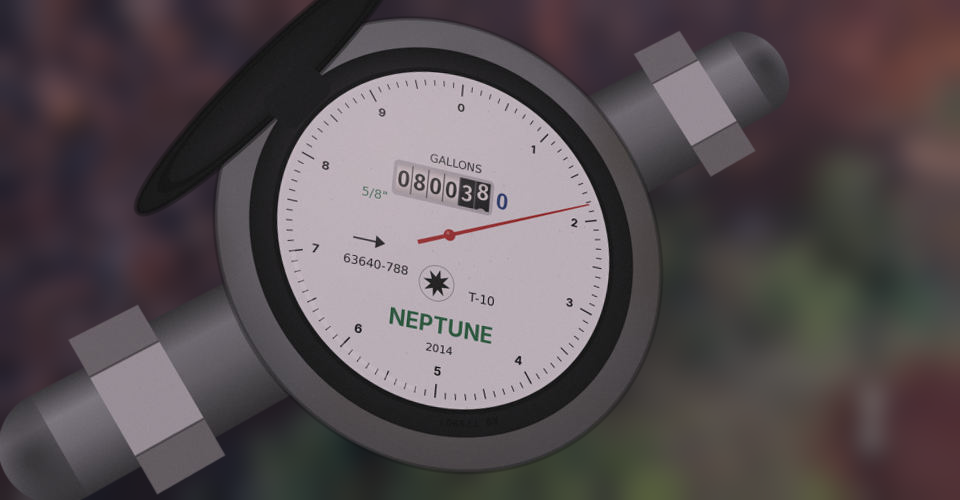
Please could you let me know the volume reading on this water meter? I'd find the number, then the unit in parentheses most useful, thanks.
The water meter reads 800381.8 (gal)
